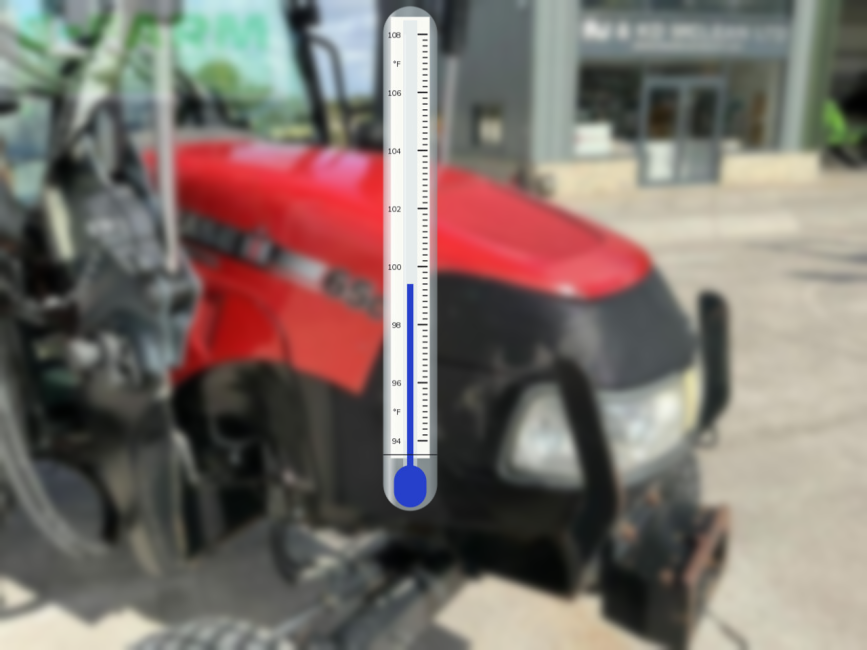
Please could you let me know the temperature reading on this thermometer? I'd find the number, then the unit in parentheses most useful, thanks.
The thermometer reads 99.4 (°F)
